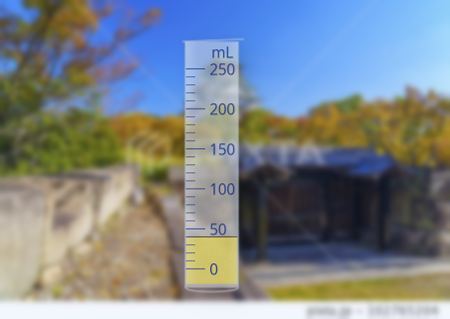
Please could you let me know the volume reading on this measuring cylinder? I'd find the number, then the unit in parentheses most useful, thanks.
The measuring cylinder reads 40 (mL)
